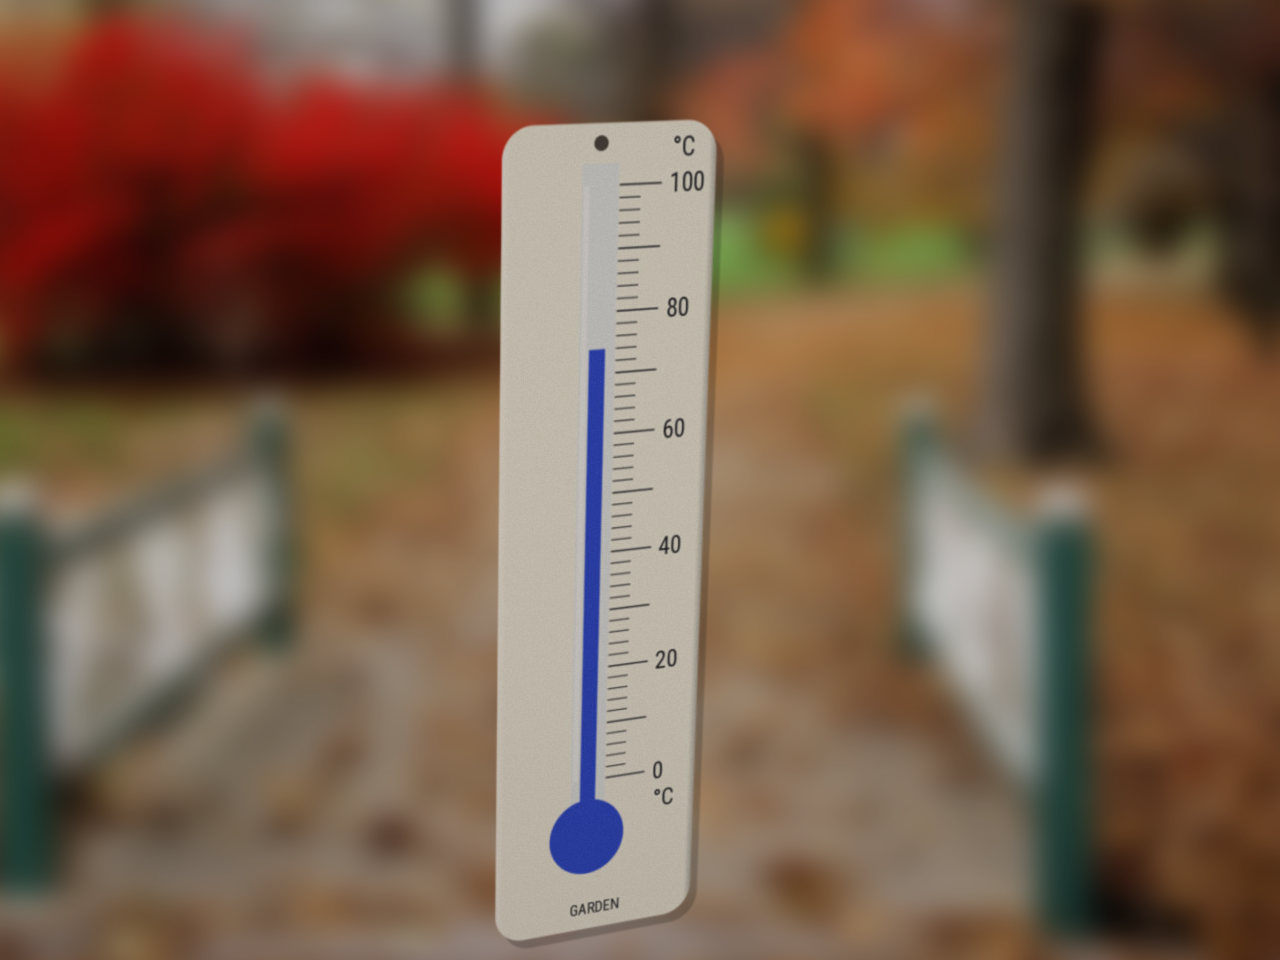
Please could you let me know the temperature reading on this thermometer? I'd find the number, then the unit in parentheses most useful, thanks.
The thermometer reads 74 (°C)
